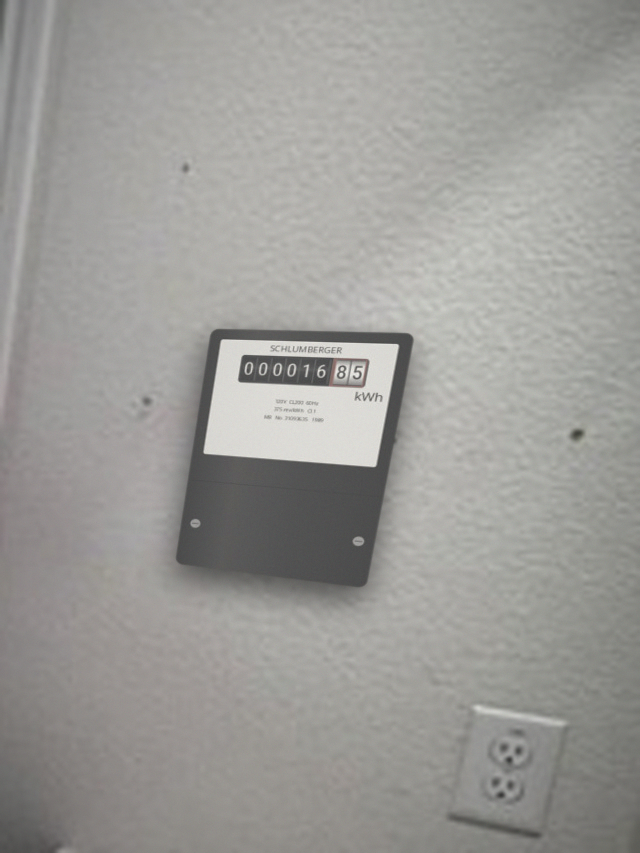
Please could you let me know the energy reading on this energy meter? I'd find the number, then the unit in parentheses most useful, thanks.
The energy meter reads 16.85 (kWh)
